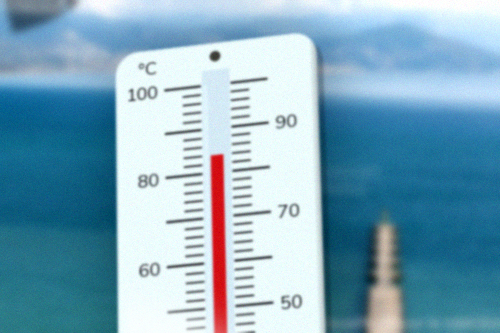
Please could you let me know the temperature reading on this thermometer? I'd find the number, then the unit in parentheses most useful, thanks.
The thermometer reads 84 (°C)
